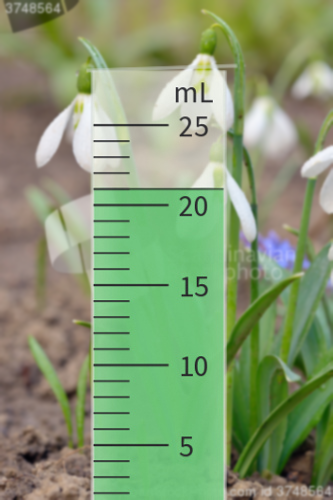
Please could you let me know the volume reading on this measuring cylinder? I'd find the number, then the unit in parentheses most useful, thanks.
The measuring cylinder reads 21 (mL)
